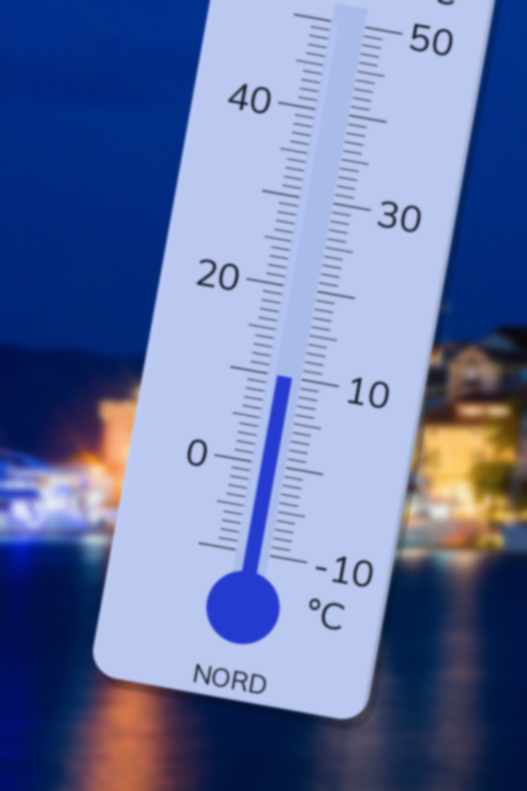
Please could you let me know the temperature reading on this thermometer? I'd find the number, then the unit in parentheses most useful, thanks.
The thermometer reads 10 (°C)
